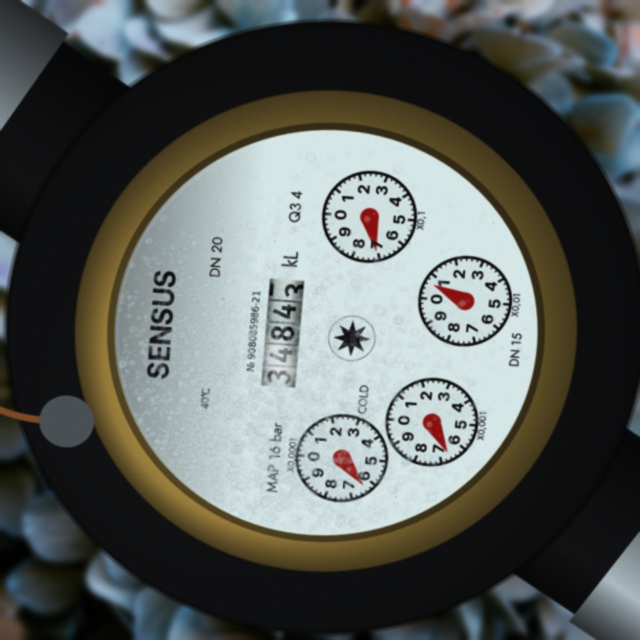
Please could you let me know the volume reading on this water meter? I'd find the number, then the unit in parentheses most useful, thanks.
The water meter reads 34842.7066 (kL)
